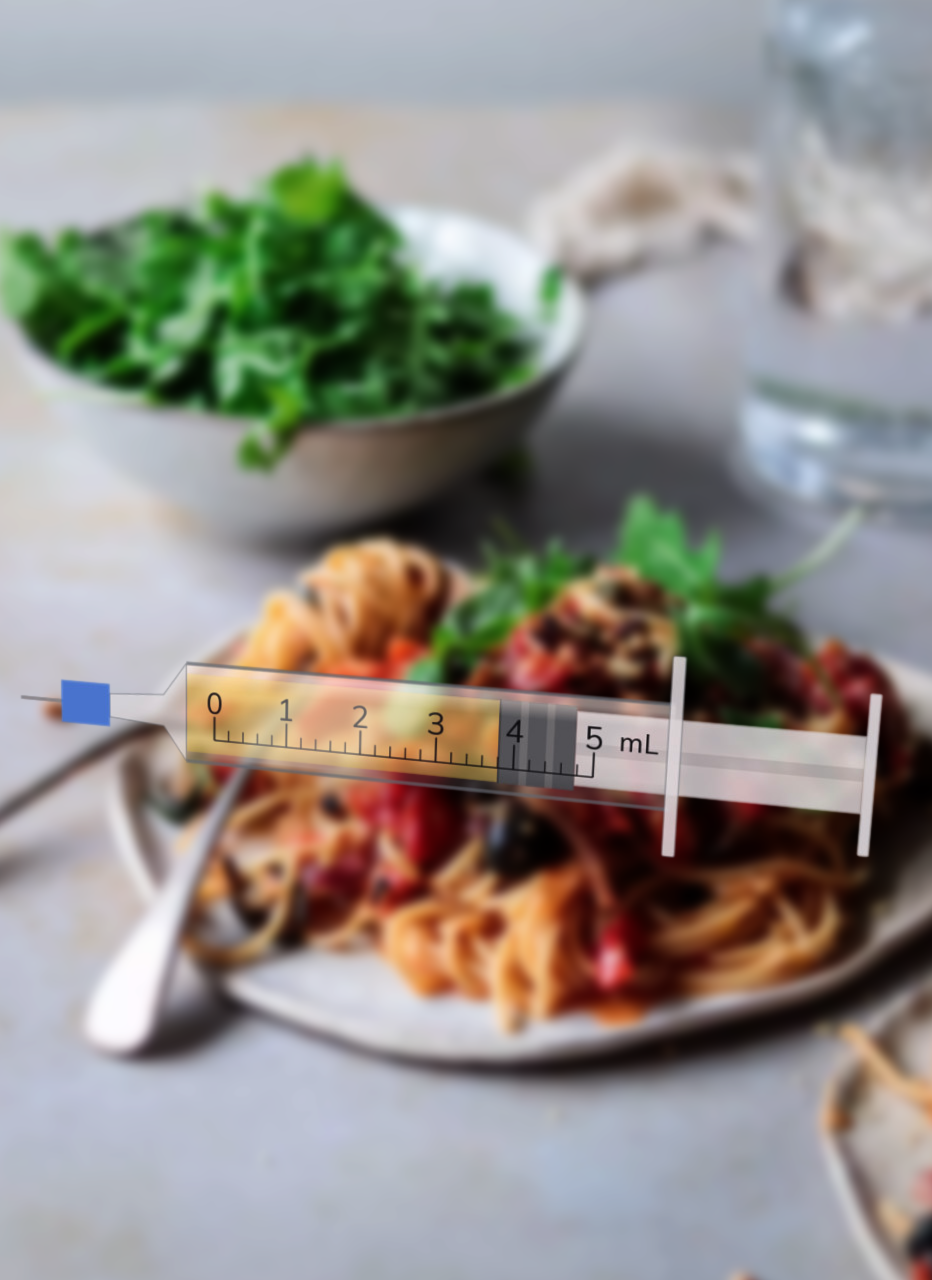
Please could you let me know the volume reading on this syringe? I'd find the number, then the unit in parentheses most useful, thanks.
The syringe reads 3.8 (mL)
